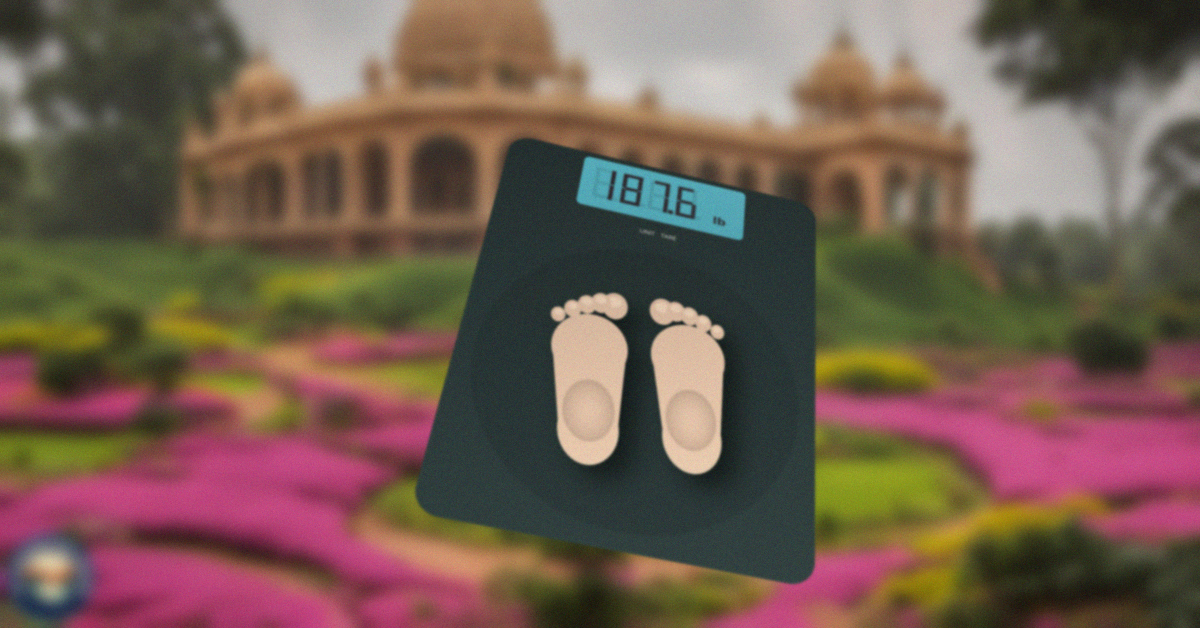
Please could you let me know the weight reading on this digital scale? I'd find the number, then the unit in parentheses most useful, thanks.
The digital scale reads 187.6 (lb)
